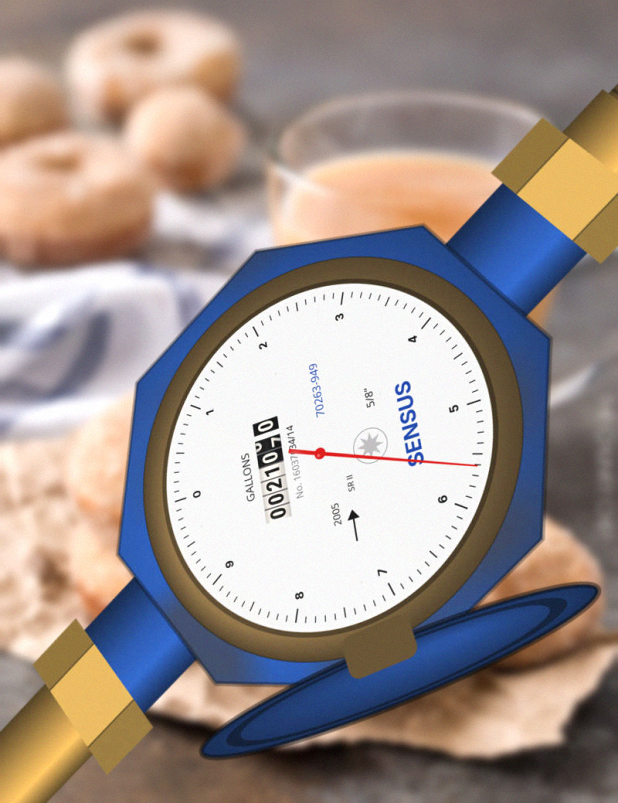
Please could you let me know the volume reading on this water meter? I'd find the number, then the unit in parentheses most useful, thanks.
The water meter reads 21065.6 (gal)
